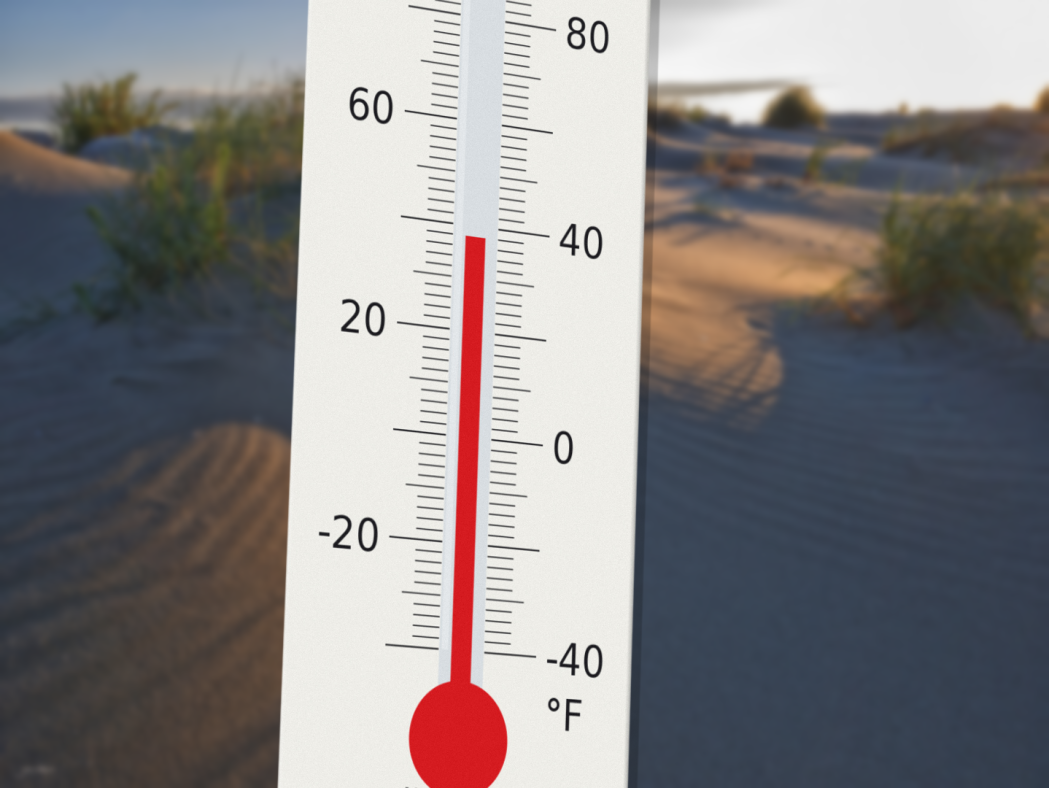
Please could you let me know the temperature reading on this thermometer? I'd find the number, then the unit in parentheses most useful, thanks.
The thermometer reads 38 (°F)
